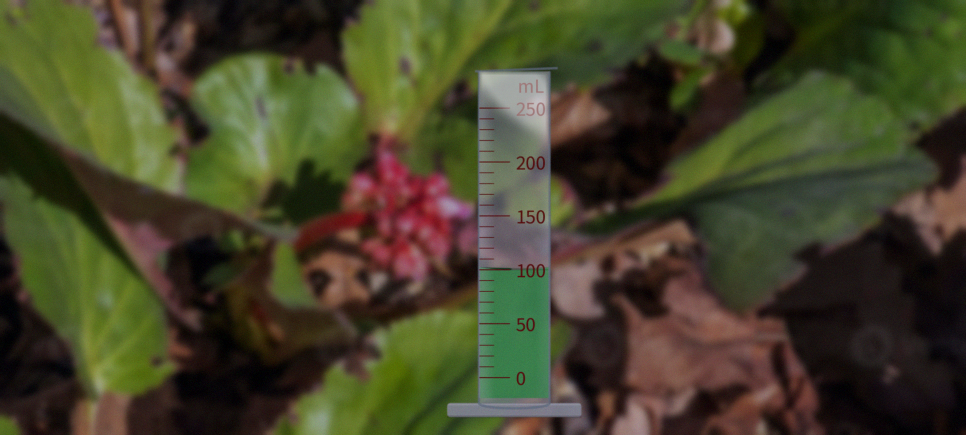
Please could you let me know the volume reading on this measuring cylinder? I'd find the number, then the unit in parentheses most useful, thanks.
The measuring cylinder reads 100 (mL)
